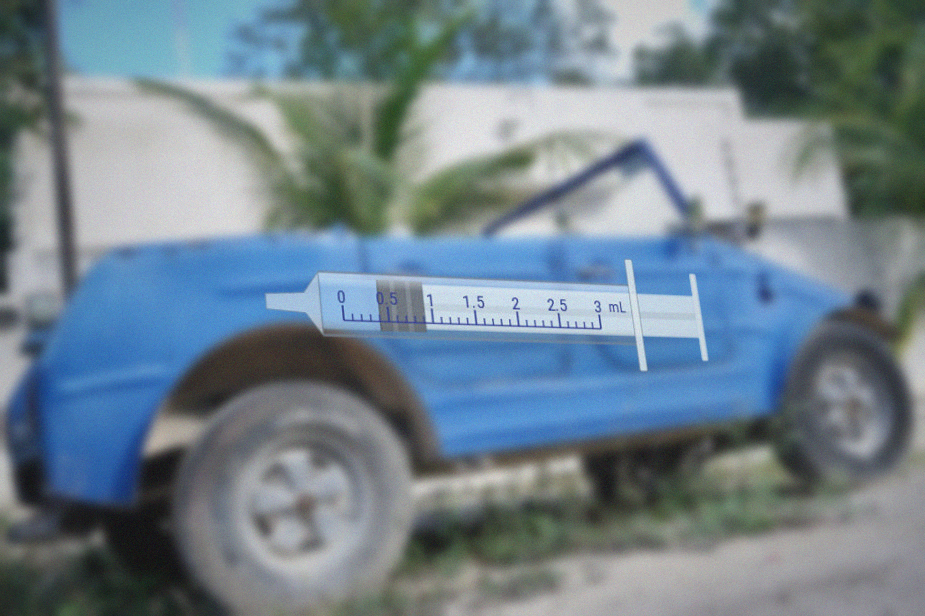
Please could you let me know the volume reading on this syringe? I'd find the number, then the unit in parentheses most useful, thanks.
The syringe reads 0.4 (mL)
